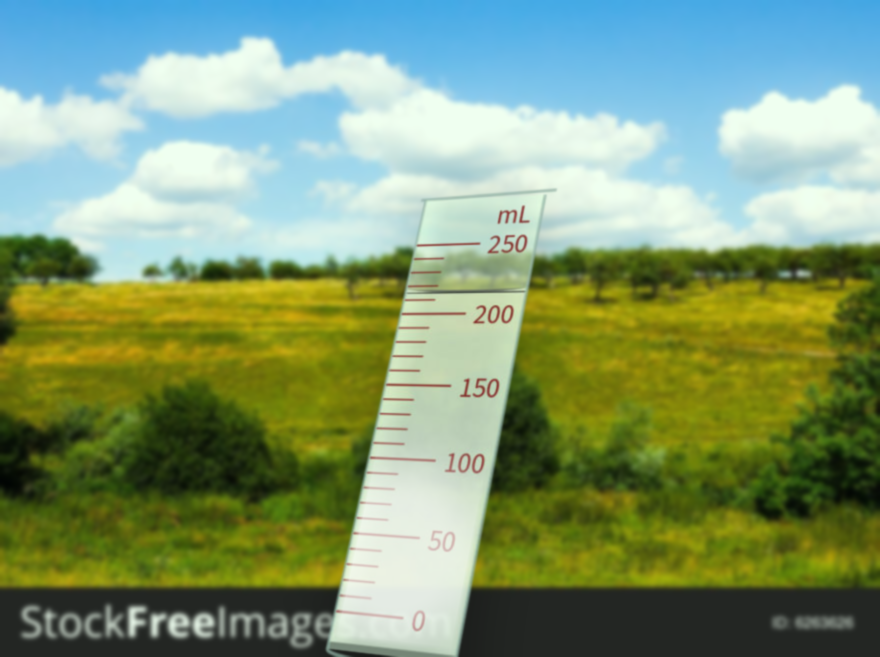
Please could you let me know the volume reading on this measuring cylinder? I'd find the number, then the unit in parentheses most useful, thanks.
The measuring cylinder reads 215 (mL)
